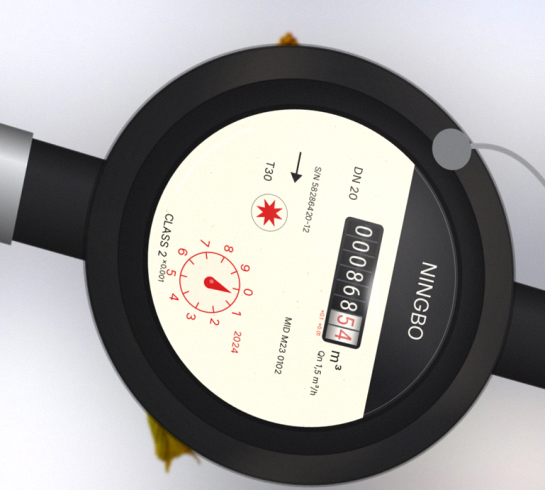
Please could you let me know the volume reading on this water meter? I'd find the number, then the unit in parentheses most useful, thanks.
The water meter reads 868.540 (m³)
